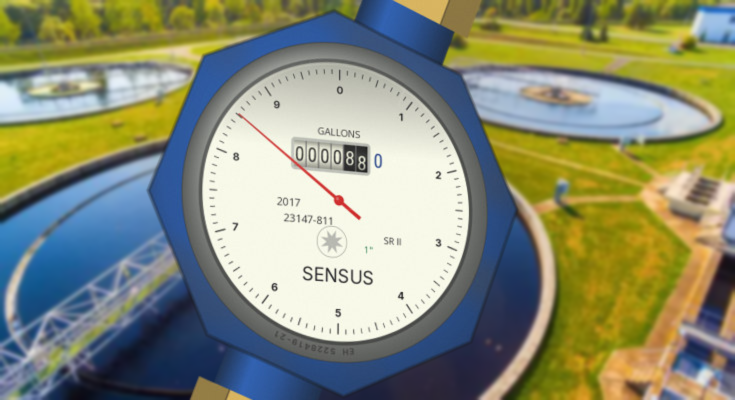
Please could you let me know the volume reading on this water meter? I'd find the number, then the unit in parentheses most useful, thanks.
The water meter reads 878.5 (gal)
